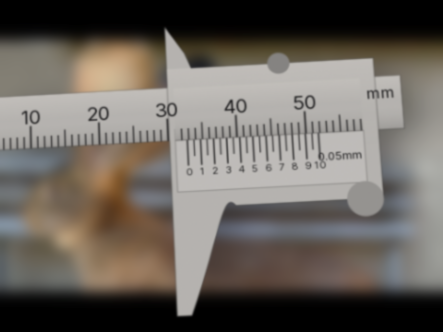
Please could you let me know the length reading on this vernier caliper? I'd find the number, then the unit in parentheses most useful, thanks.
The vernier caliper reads 32.8 (mm)
